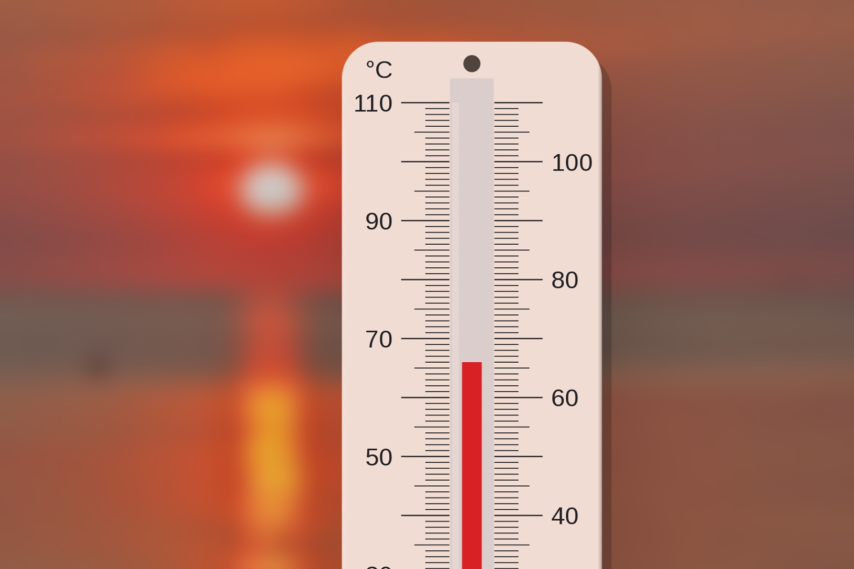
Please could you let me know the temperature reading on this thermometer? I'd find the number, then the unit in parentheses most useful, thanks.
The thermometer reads 66 (°C)
